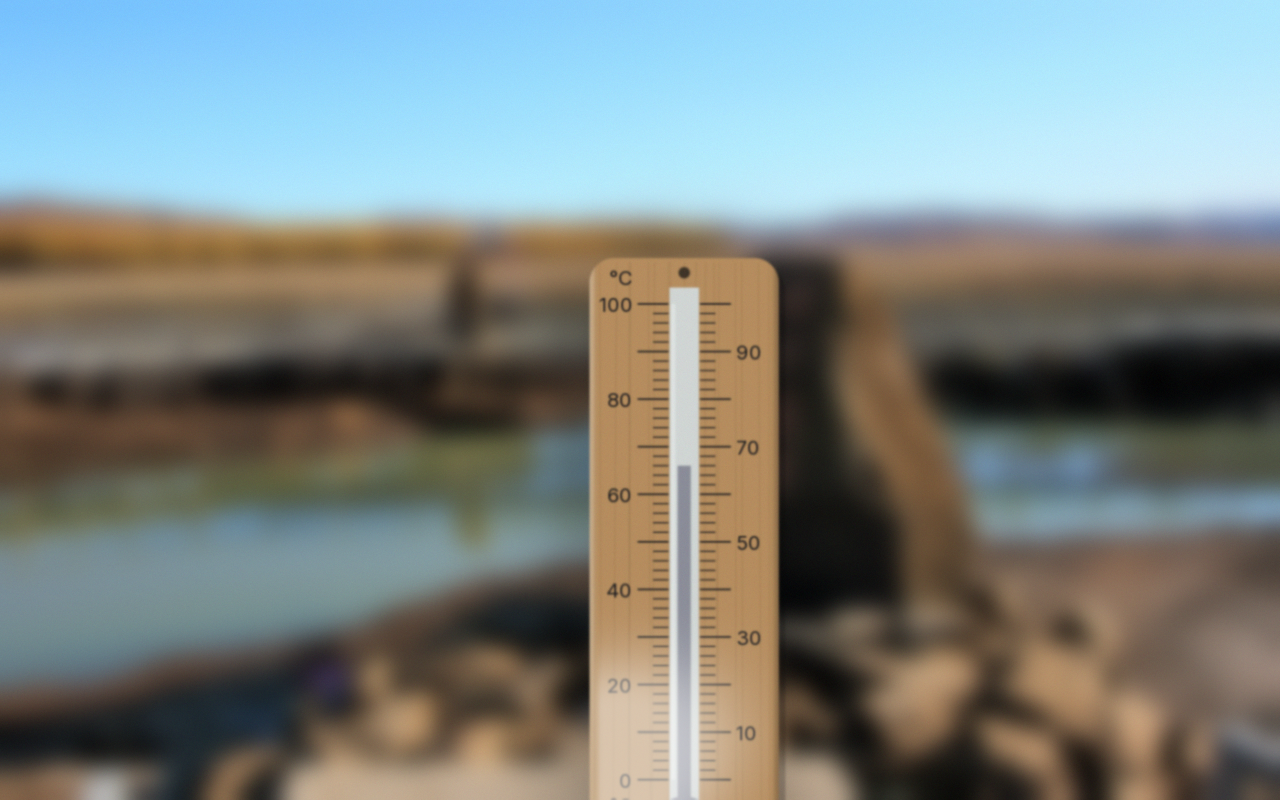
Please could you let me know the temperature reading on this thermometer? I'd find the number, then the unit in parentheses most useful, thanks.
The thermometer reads 66 (°C)
